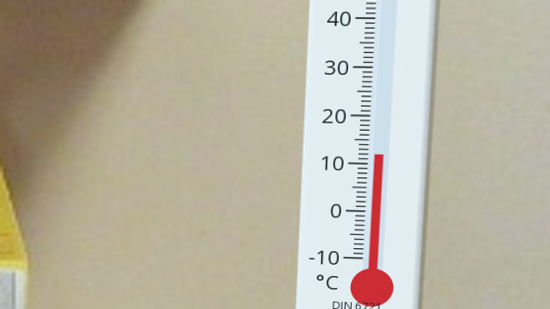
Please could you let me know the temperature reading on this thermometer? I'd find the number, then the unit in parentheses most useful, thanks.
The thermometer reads 12 (°C)
